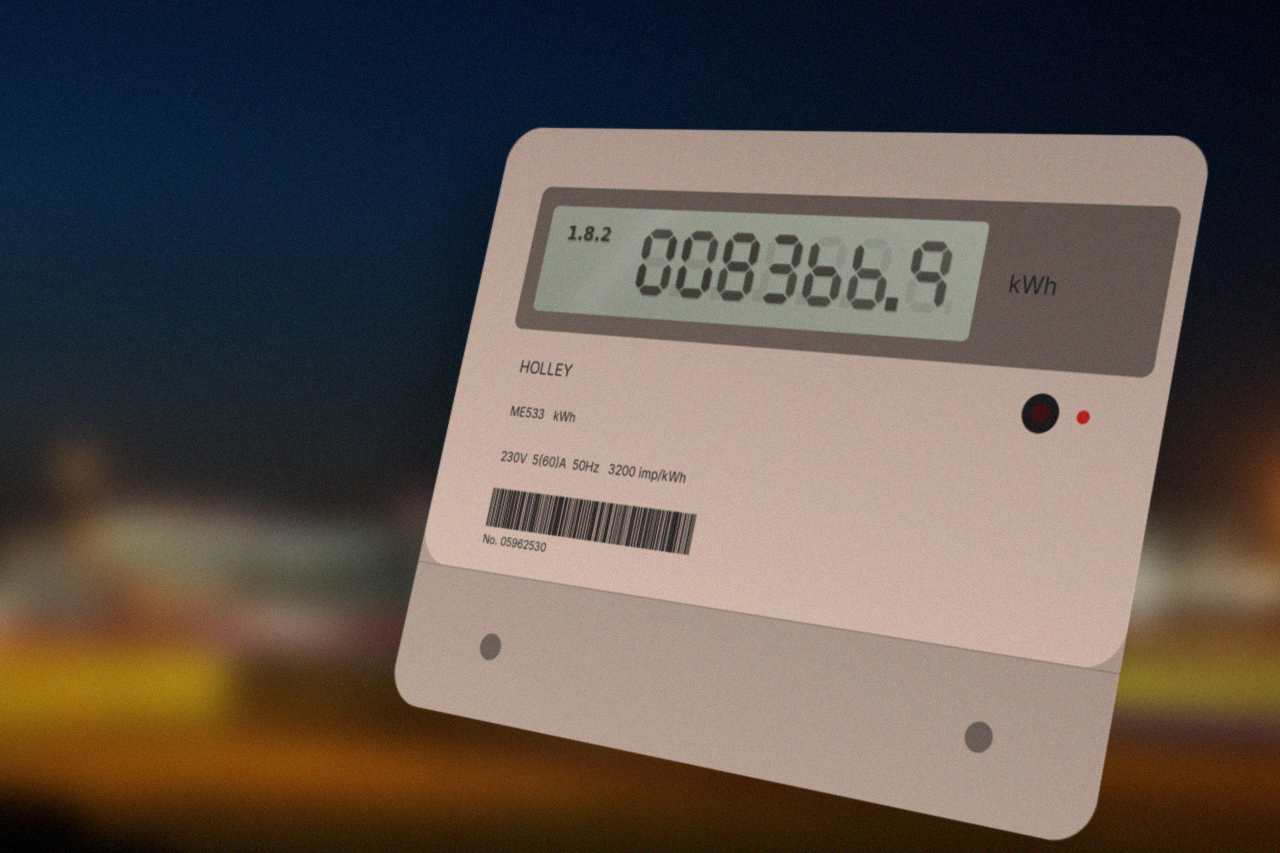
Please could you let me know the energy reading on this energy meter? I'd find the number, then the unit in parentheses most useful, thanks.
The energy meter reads 8366.9 (kWh)
